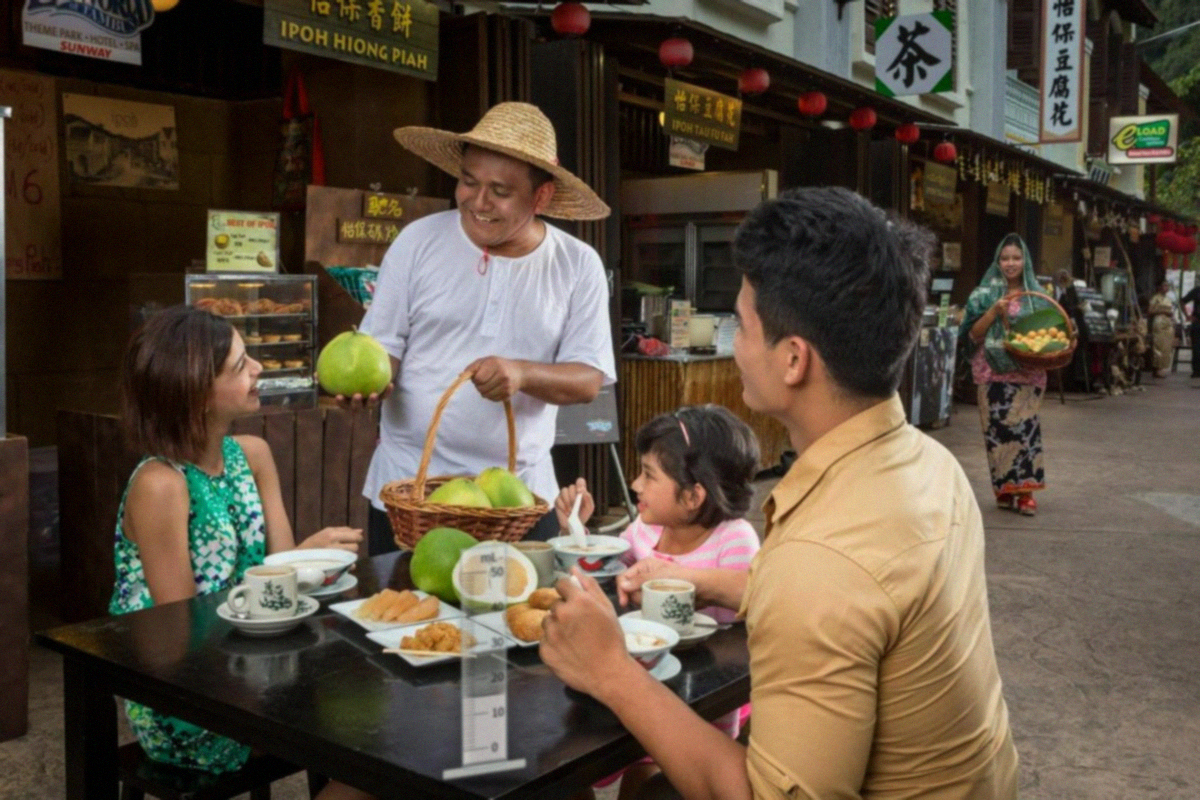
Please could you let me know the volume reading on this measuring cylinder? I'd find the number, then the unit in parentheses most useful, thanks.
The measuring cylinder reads 15 (mL)
